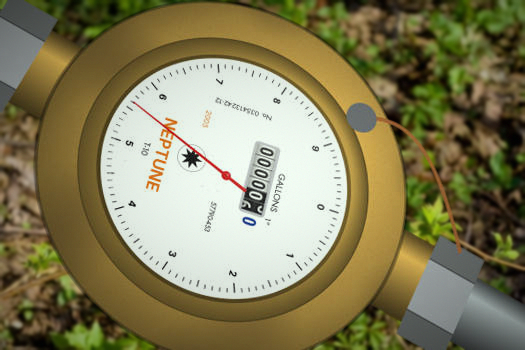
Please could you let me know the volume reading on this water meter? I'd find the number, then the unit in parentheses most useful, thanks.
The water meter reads 55.6 (gal)
